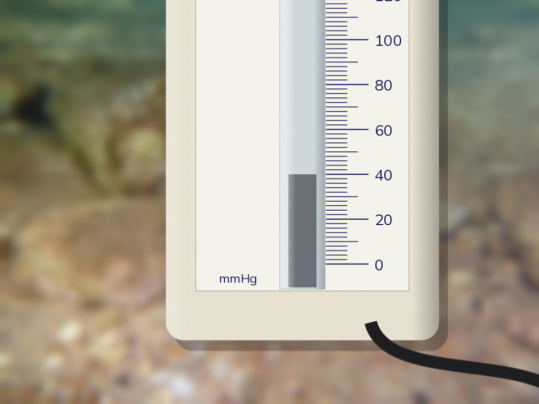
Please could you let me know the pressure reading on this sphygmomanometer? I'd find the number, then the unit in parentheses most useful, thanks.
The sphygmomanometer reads 40 (mmHg)
